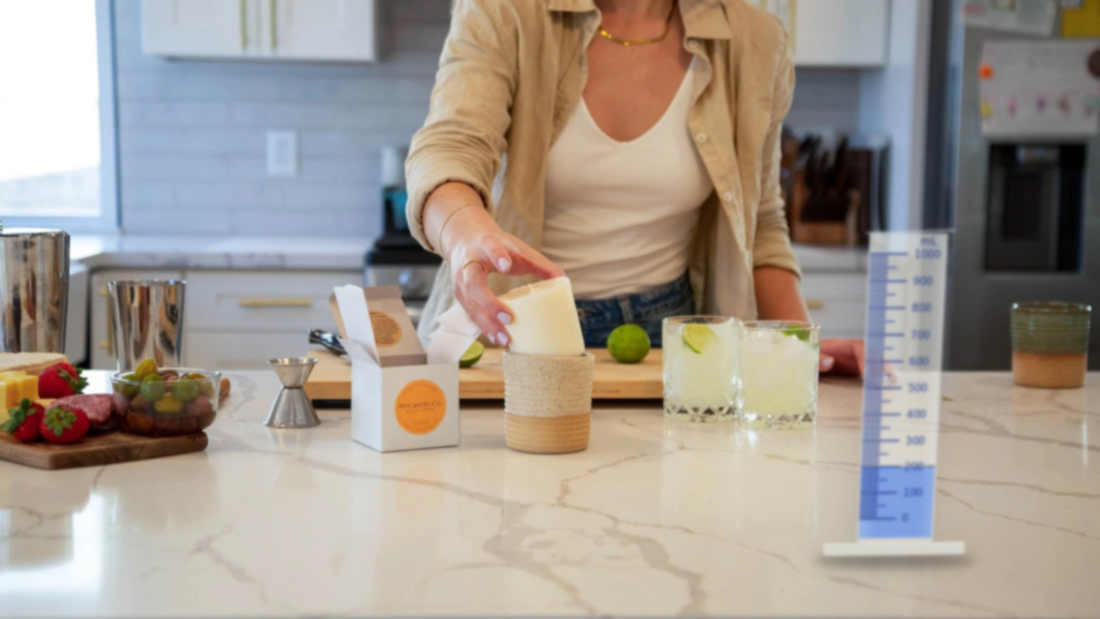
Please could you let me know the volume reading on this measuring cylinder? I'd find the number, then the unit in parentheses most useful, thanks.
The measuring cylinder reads 200 (mL)
